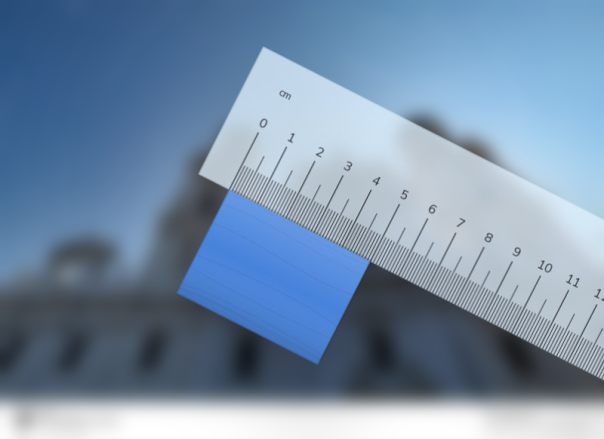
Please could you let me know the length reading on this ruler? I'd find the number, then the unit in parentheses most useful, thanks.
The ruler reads 5 (cm)
